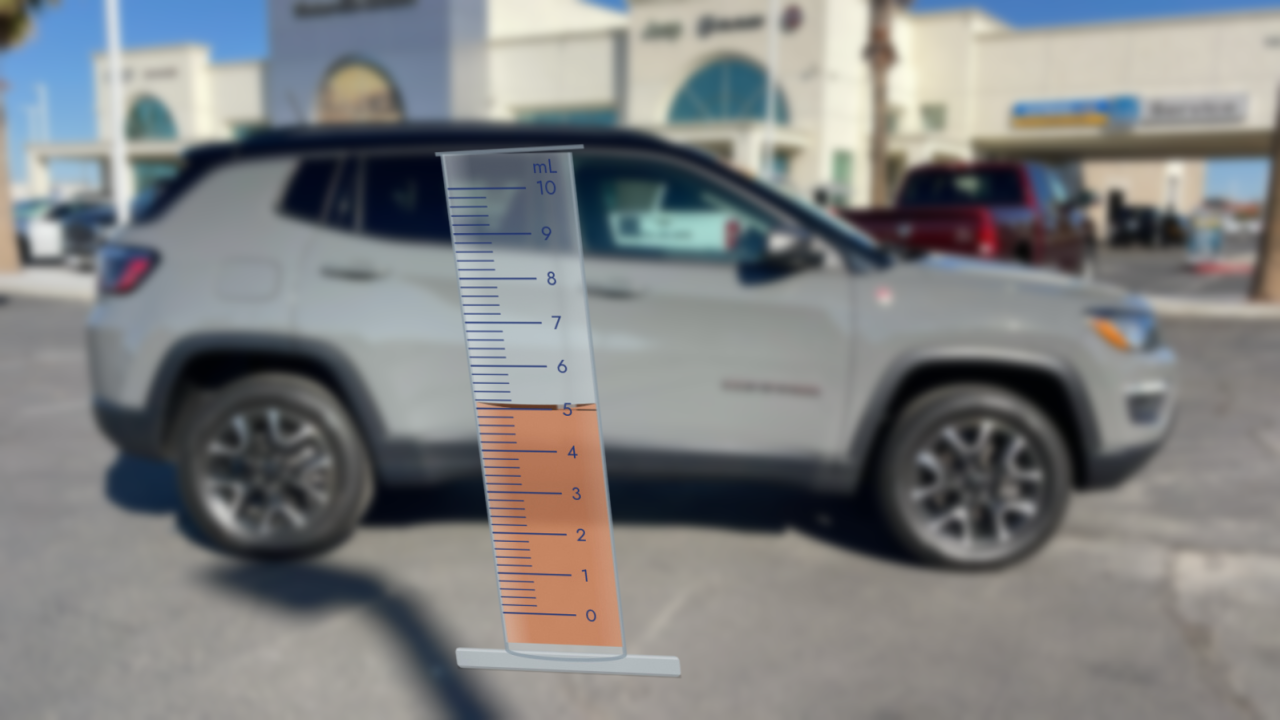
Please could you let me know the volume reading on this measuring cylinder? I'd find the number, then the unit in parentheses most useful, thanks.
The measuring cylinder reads 5 (mL)
